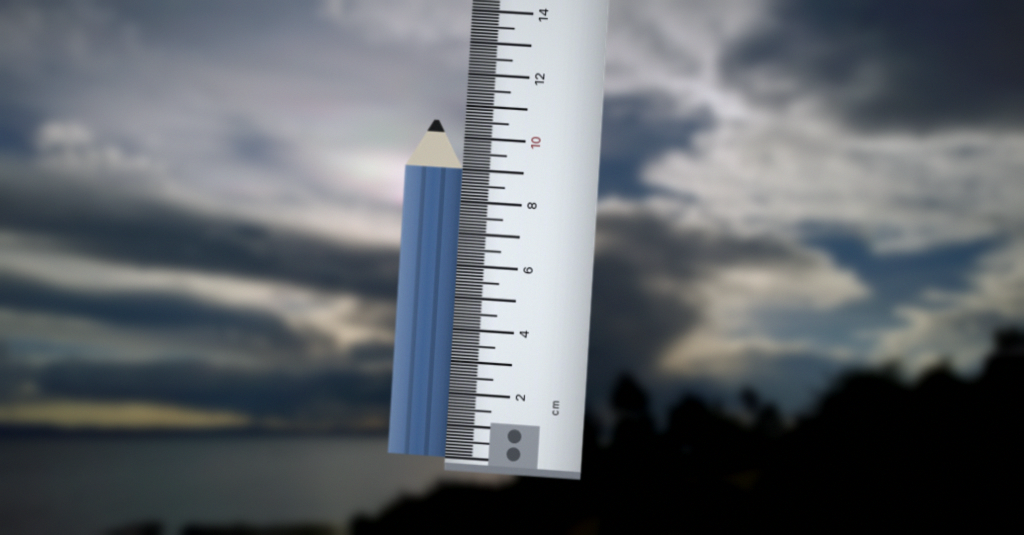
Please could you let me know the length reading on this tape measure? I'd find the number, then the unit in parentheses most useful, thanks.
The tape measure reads 10.5 (cm)
